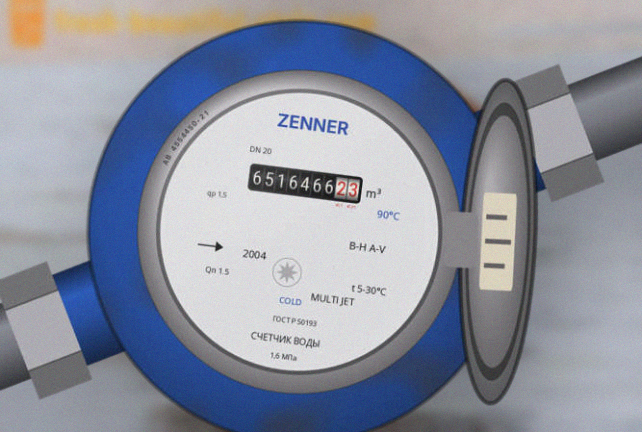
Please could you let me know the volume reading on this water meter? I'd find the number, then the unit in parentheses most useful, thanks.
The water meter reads 6516466.23 (m³)
